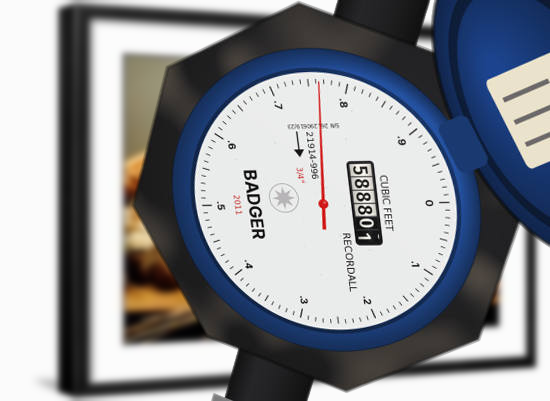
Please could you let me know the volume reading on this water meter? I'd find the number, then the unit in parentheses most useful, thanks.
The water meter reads 588800.76 (ft³)
